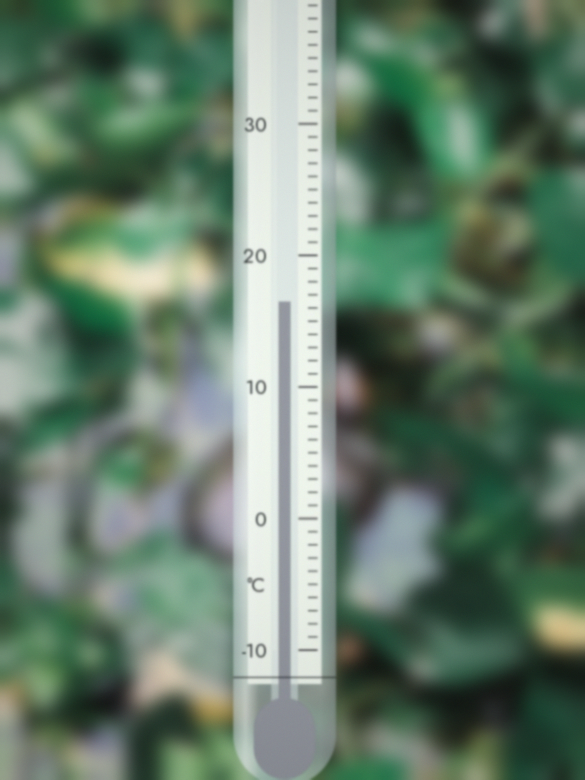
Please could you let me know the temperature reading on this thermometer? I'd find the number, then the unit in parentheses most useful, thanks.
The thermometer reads 16.5 (°C)
